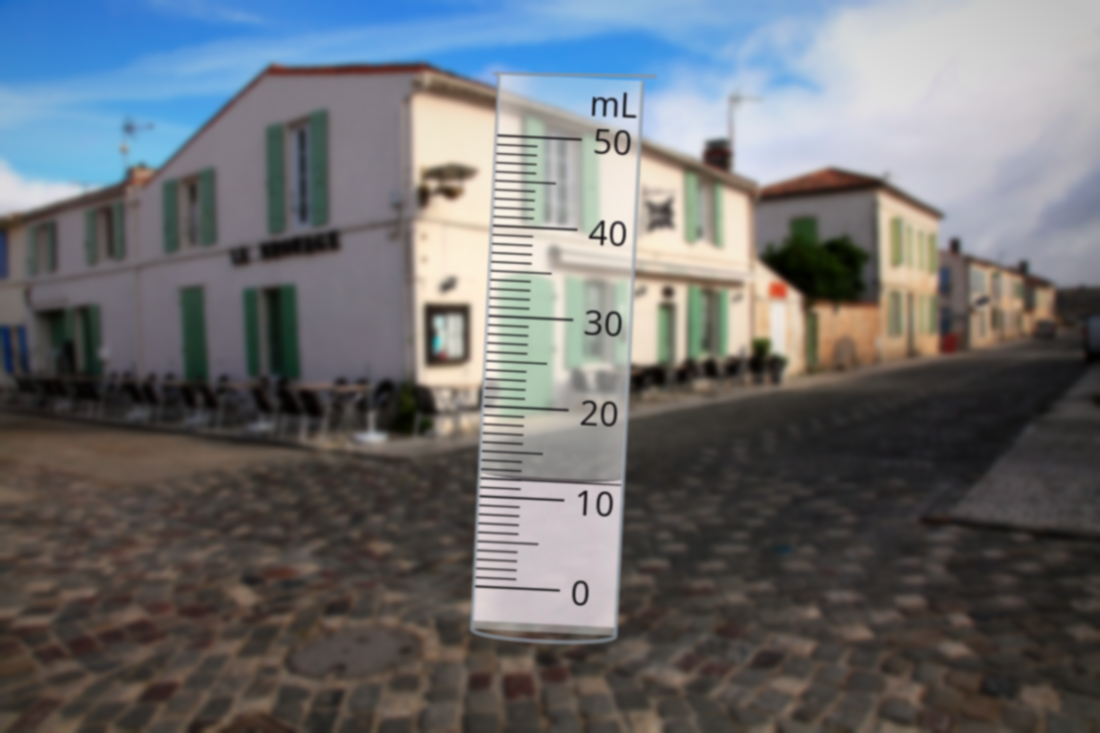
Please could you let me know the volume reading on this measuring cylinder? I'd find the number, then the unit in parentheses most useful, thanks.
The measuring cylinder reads 12 (mL)
